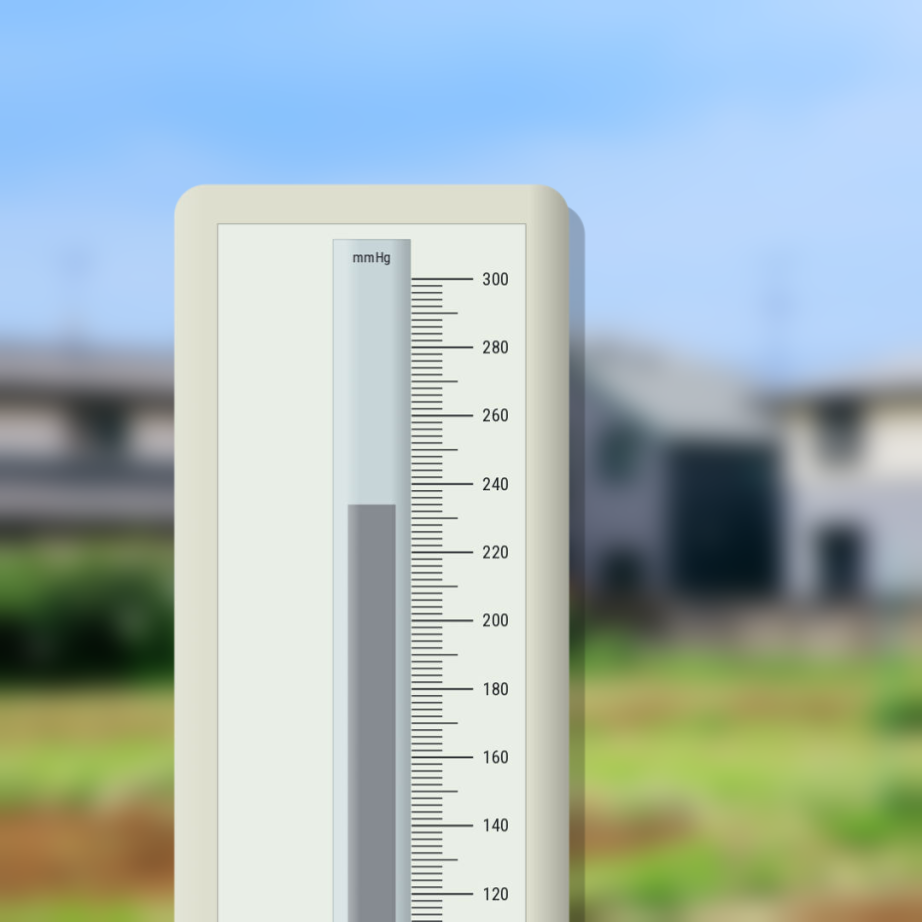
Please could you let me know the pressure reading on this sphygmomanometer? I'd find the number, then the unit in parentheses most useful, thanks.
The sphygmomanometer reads 234 (mmHg)
